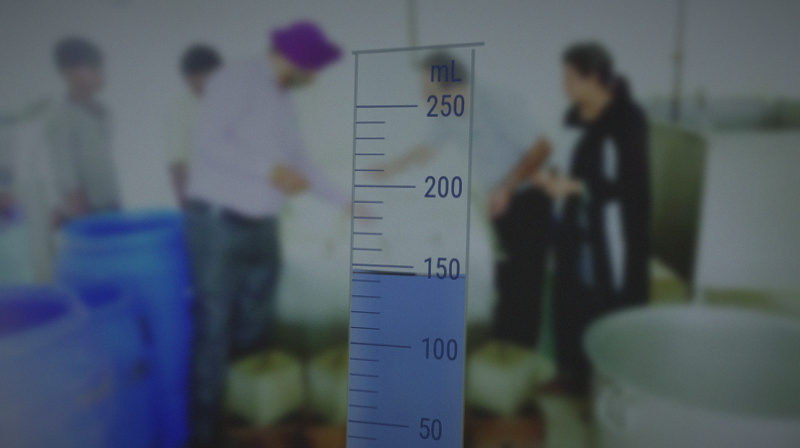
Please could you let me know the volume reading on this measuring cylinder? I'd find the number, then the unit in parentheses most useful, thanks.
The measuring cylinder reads 145 (mL)
